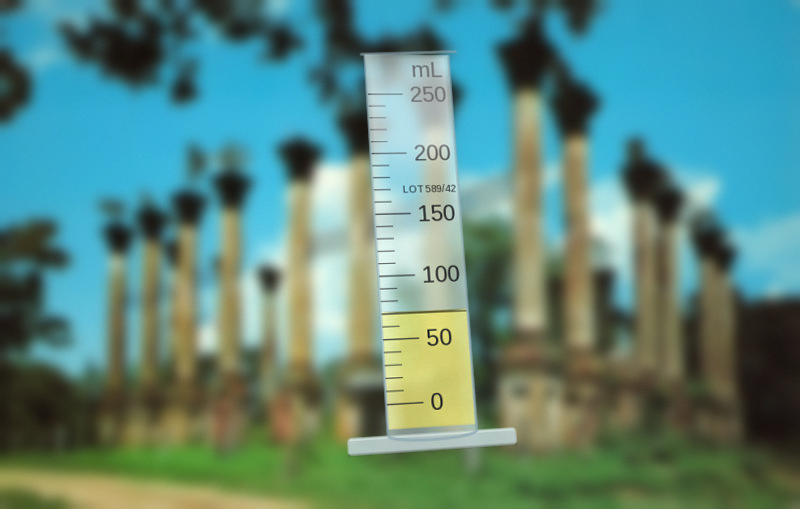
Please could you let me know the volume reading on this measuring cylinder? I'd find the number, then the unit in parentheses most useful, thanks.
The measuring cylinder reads 70 (mL)
